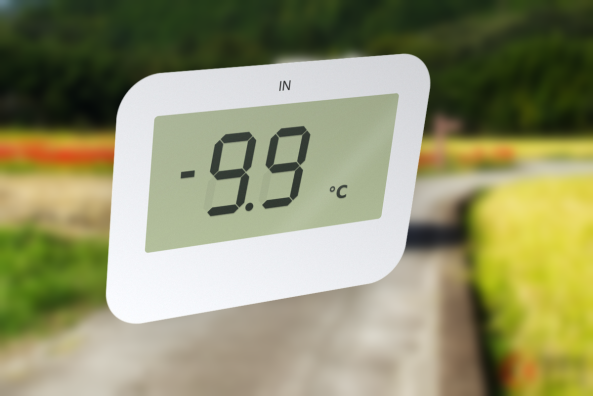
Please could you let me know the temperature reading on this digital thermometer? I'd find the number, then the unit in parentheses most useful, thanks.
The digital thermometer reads -9.9 (°C)
